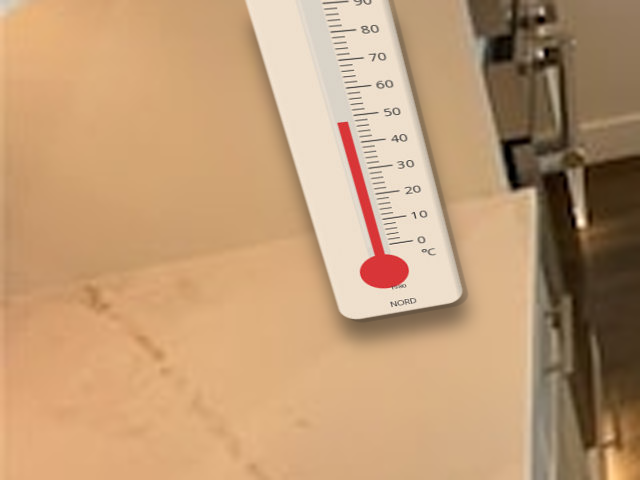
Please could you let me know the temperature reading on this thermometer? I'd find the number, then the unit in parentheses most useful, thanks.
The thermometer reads 48 (°C)
